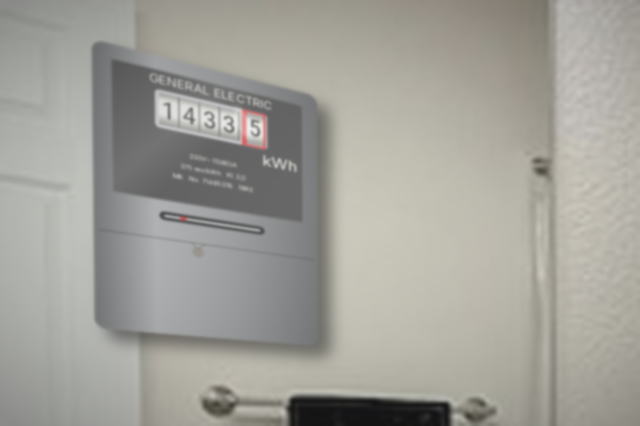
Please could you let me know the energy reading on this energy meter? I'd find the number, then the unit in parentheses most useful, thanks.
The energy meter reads 1433.5 (kWh)
